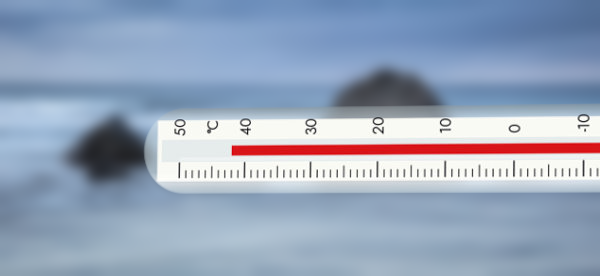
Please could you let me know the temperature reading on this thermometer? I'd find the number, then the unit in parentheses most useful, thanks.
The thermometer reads 42 (°C)
